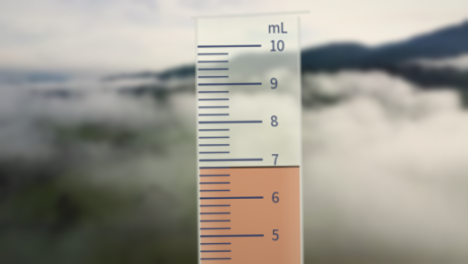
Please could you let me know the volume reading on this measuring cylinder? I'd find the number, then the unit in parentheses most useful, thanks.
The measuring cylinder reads 6.8 (mL)
